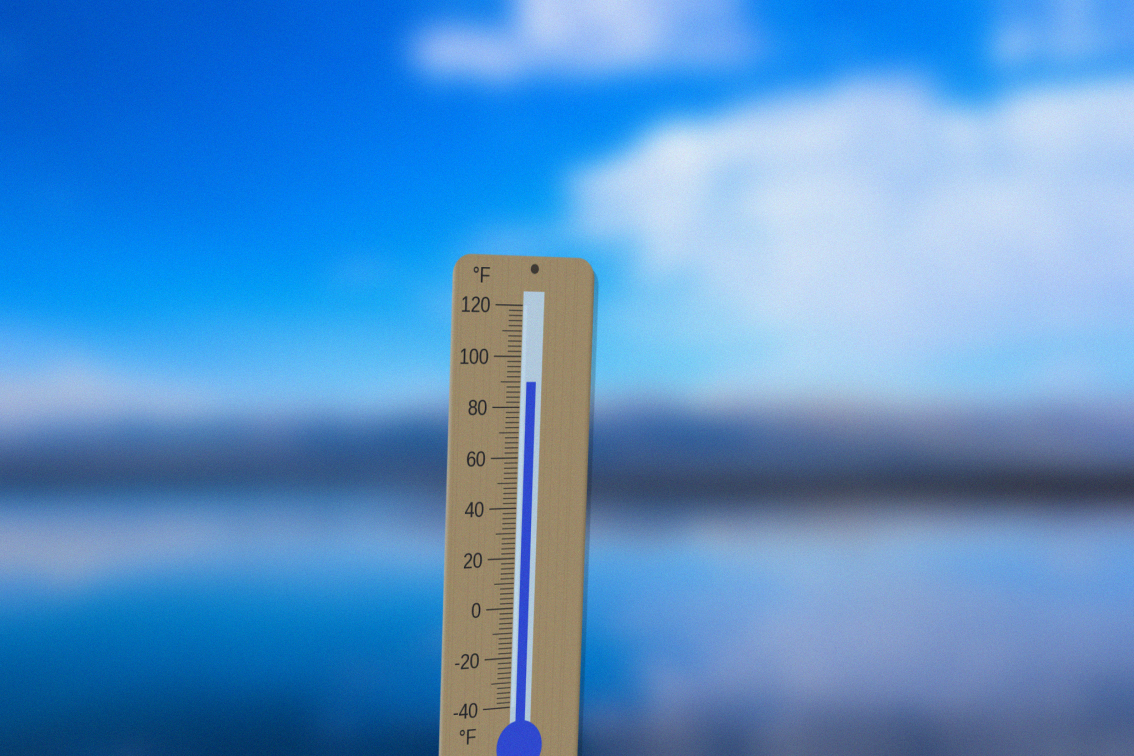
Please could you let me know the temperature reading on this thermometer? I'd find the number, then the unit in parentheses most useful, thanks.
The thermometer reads 90 (°F)
